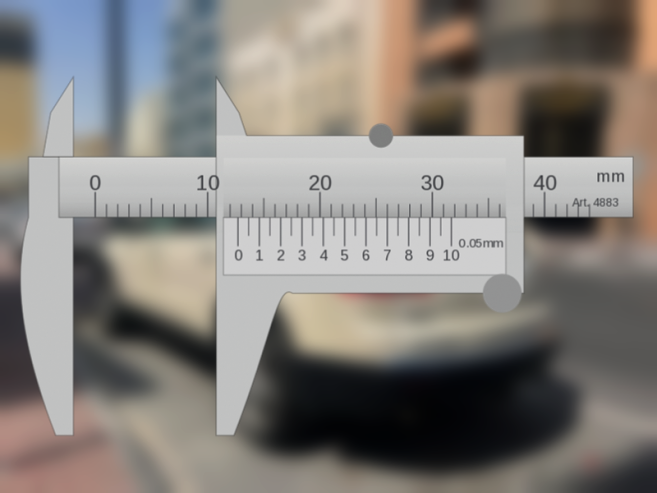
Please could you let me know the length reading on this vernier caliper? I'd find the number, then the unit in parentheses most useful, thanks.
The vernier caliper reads 12.7 (mm)
